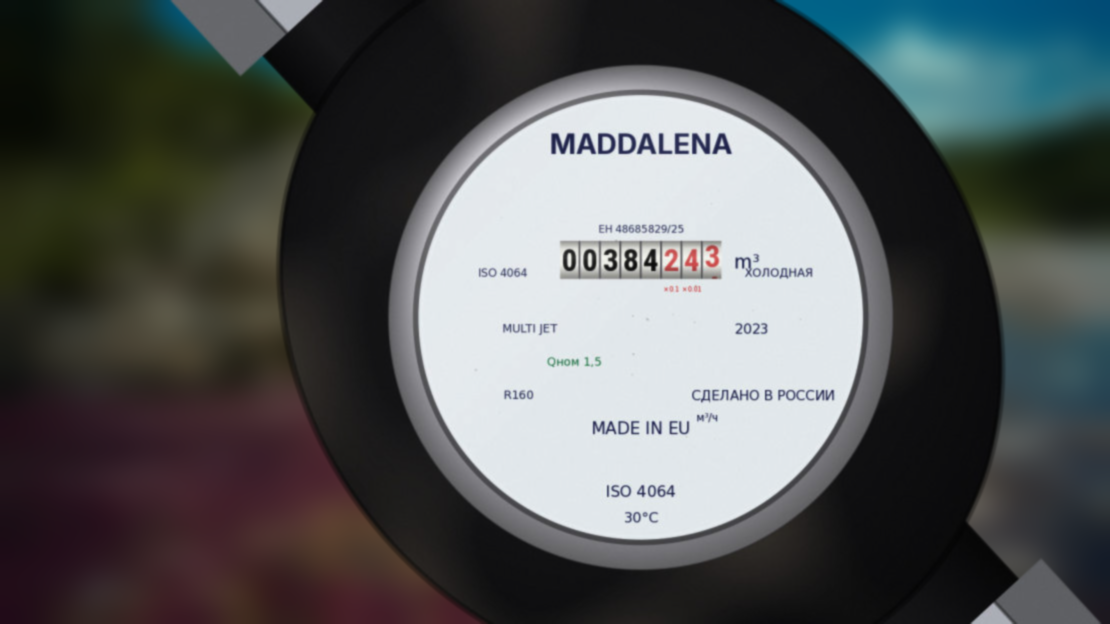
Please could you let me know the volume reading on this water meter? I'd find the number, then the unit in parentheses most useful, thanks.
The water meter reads 384.243 (m³)
